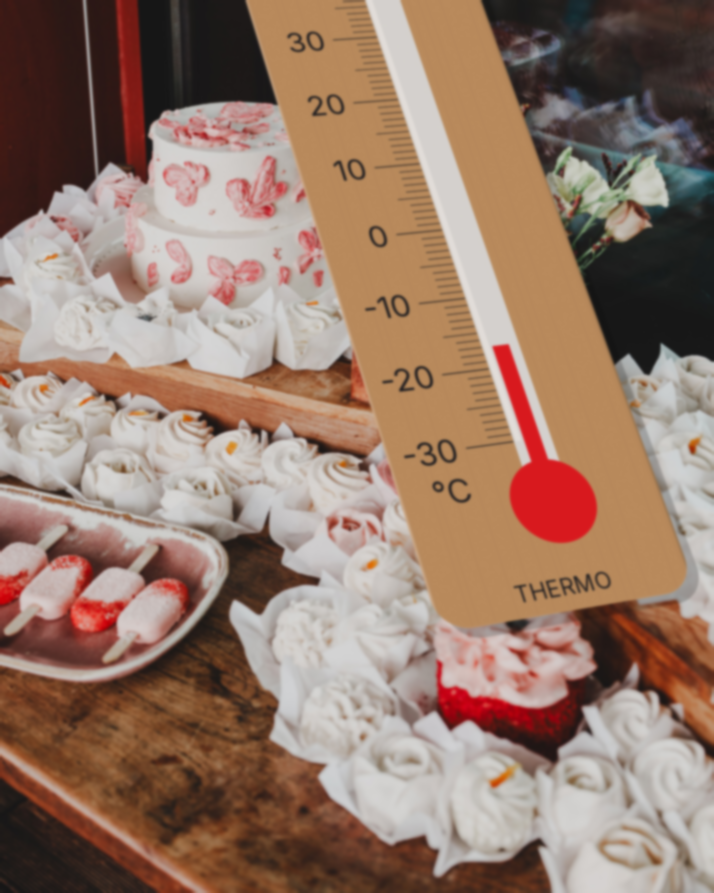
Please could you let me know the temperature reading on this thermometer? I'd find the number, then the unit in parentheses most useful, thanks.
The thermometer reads -17 (°C)
